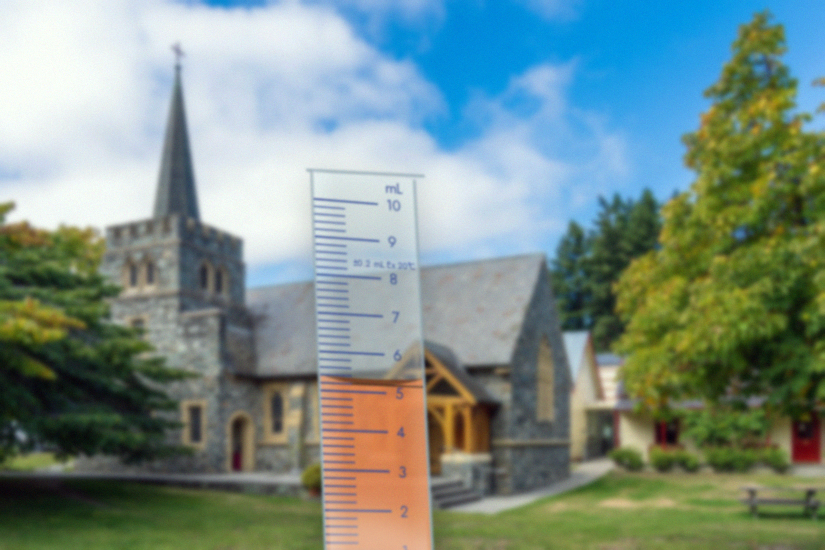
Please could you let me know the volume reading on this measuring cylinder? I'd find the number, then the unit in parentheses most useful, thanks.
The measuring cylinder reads 5.2 (mL)
